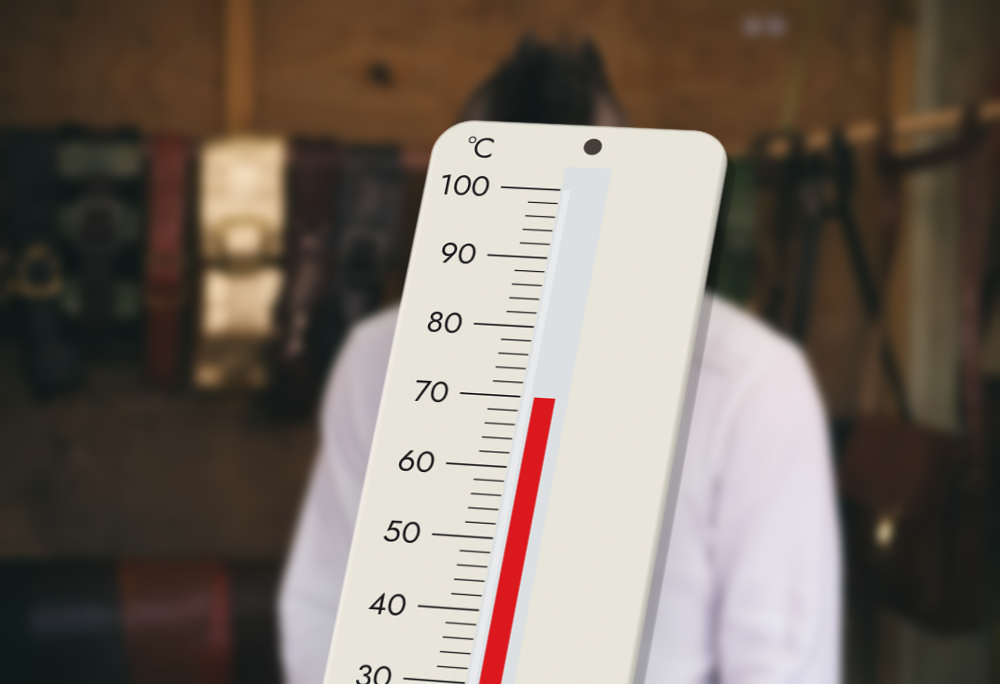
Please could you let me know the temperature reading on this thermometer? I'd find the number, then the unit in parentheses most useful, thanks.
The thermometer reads 70 (°C)
